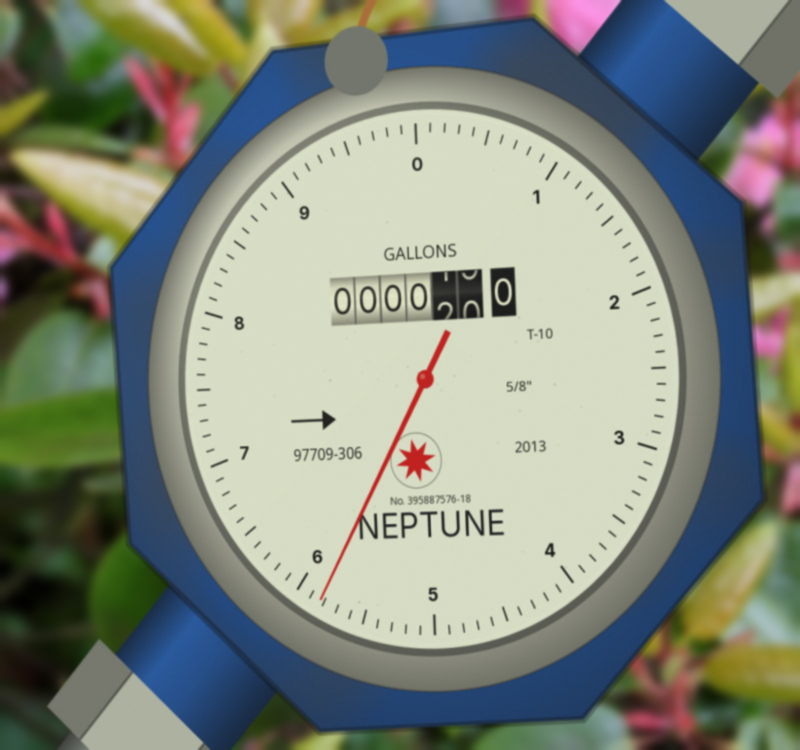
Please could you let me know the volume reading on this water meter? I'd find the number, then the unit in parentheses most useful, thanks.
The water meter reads 195.8 (gal)
